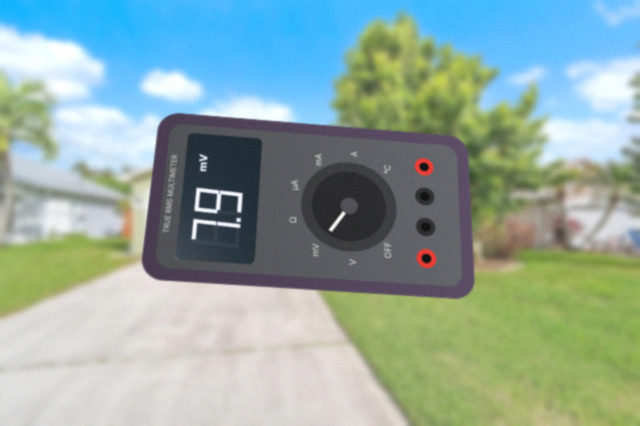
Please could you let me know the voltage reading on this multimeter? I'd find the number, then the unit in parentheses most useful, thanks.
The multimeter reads 7.9 (mV)
